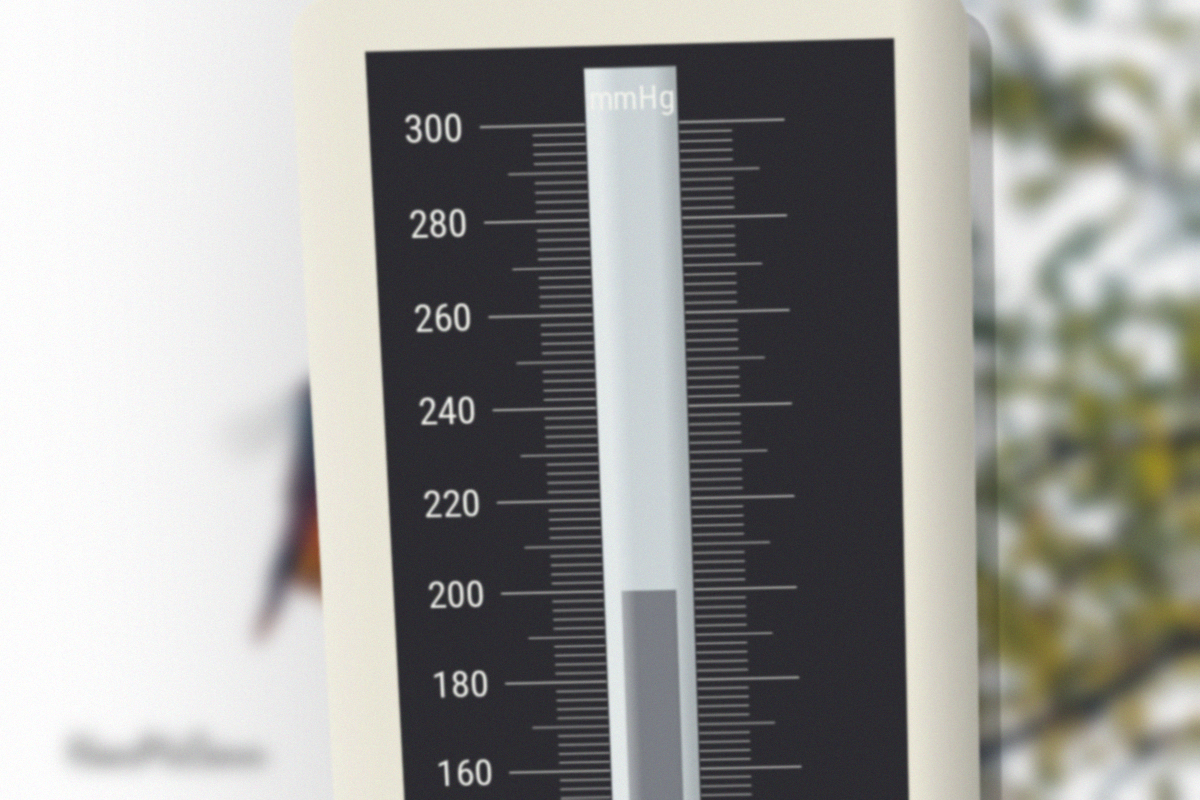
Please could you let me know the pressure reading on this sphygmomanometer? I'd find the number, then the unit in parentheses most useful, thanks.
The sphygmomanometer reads 200 (mmHg)
